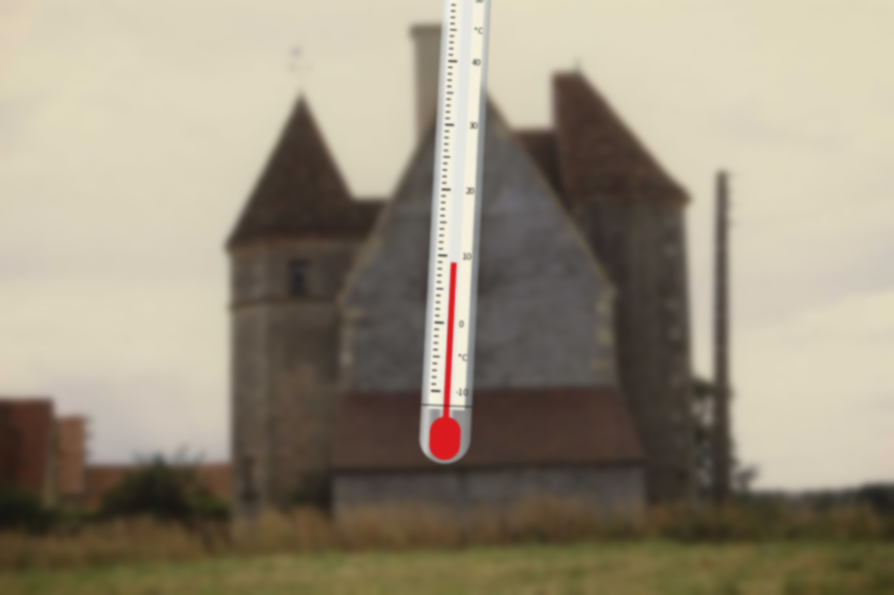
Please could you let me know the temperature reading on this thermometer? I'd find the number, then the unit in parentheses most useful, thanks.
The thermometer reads 9 (°C)
